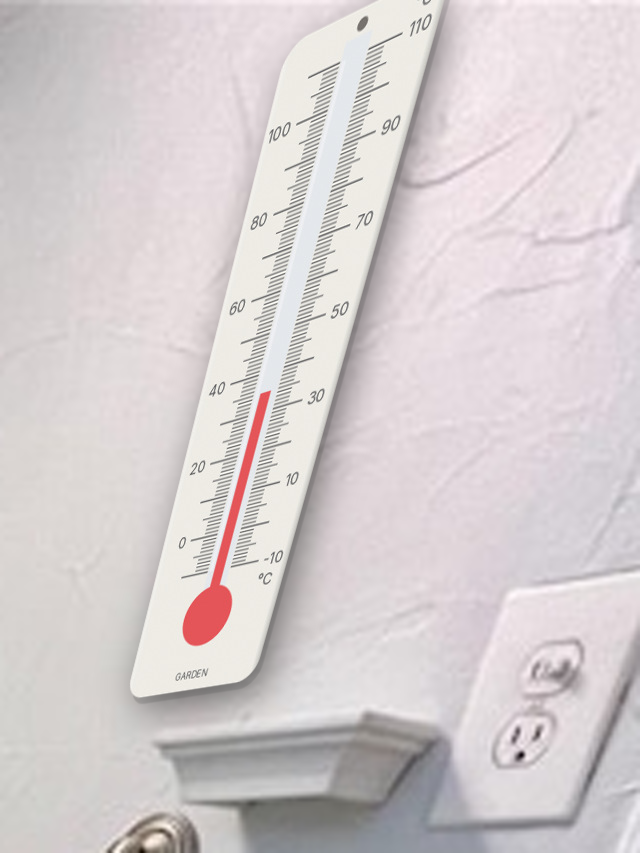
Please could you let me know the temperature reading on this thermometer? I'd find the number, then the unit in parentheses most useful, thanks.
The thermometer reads 35 (°C)
